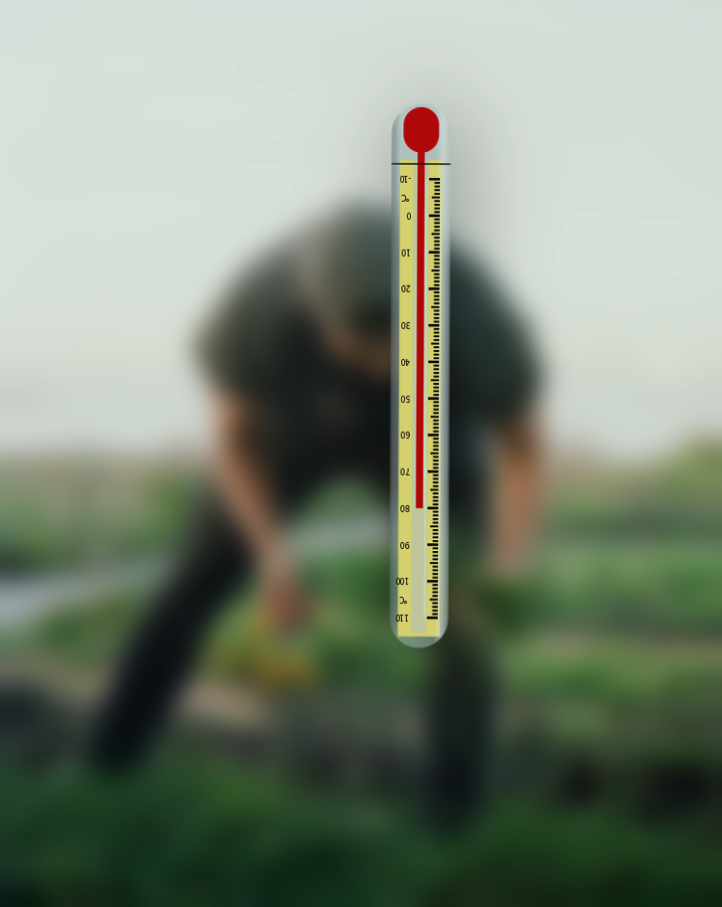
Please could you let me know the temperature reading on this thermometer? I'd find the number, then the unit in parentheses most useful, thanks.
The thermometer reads 80 (°C)
